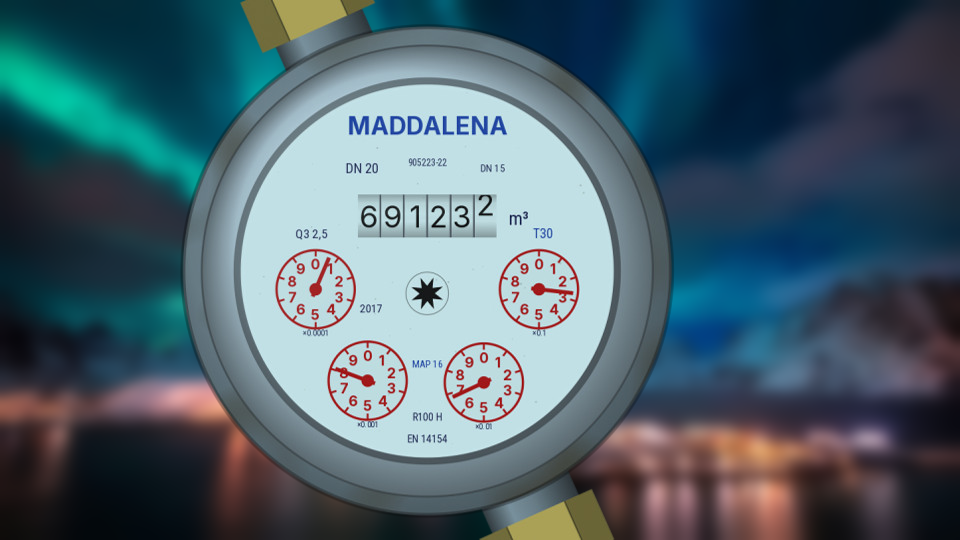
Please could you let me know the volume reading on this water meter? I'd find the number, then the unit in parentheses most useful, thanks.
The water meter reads 691232.2680 (m³)
